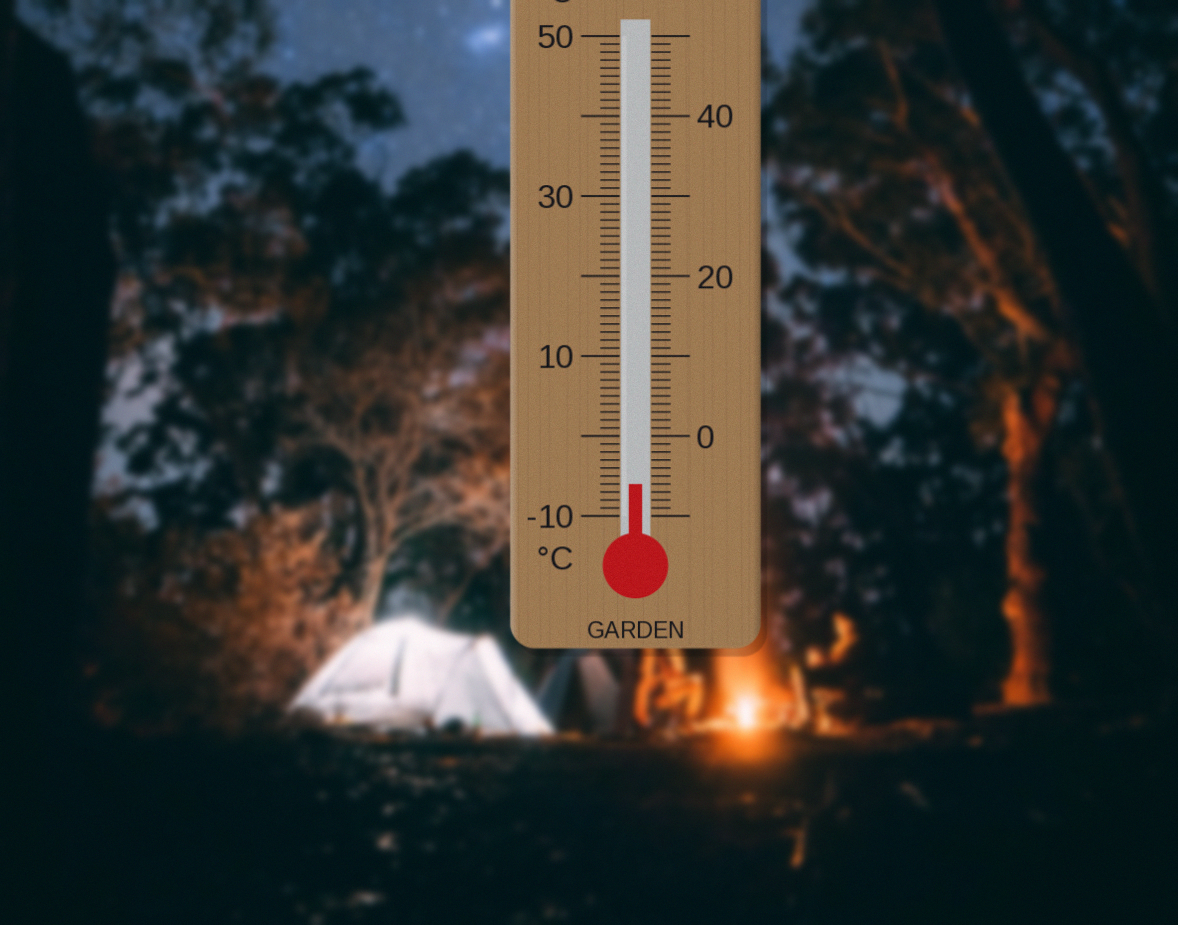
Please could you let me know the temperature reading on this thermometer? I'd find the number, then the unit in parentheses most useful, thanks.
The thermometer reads -6 (°C)
